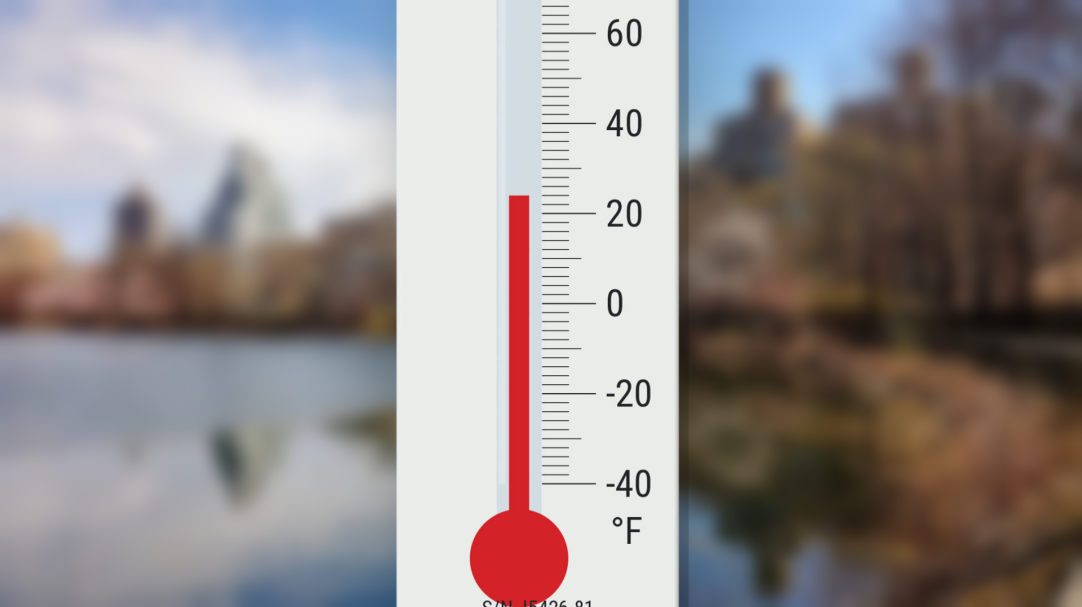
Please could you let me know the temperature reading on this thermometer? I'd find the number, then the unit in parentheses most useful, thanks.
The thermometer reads 24 (°F)
